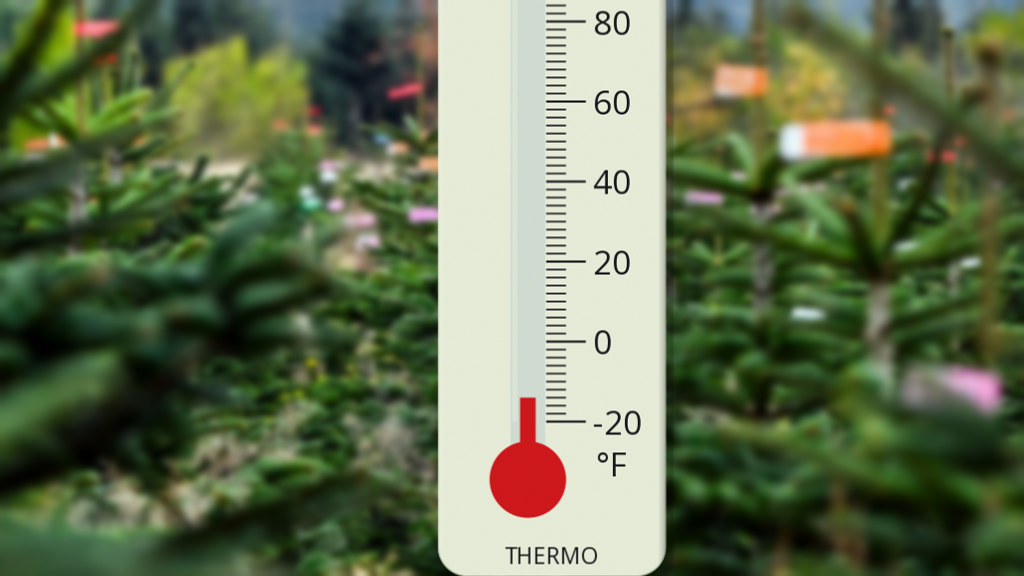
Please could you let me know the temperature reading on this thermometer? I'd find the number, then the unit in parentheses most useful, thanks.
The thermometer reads -14 (°F)
